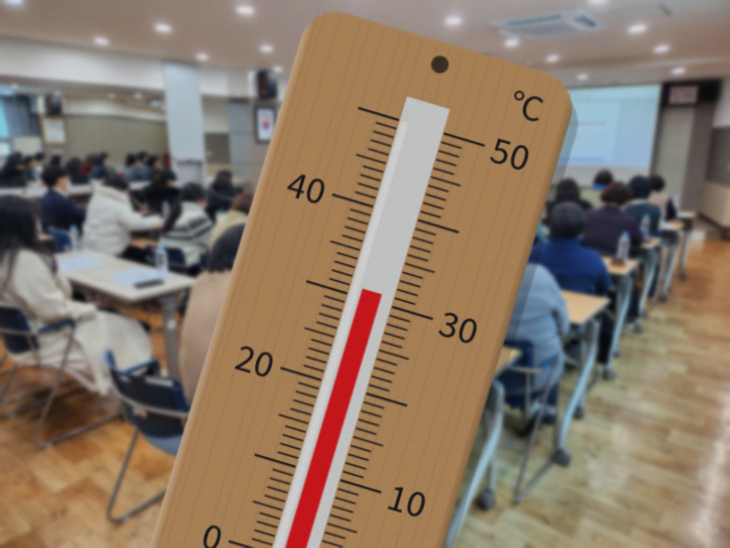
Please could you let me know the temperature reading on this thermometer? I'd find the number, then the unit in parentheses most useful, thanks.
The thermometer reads 31 (°C)
